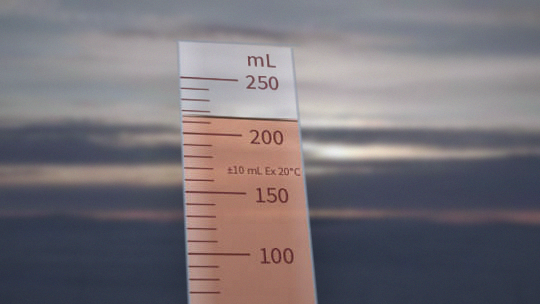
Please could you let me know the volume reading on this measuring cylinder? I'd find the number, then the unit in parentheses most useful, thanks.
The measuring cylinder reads 215 (mL)
